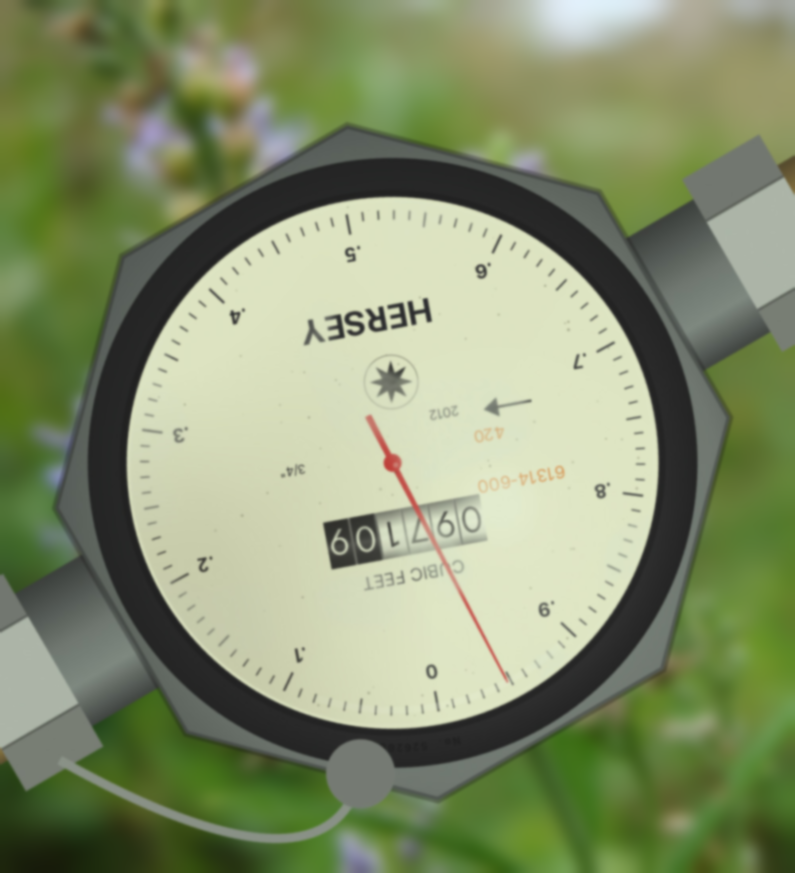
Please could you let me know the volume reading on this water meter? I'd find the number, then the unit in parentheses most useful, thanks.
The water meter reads 97108.95 (ft³)
